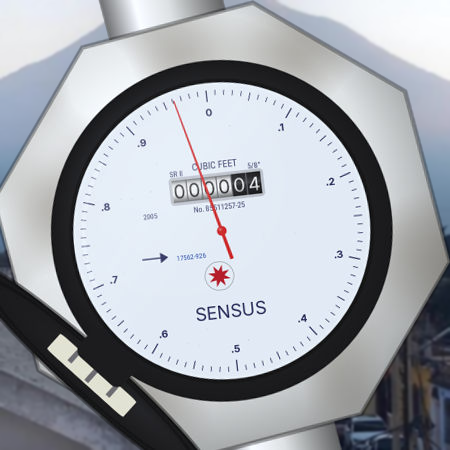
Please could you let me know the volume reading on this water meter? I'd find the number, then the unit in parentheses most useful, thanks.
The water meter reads 3.96 (ft³)
